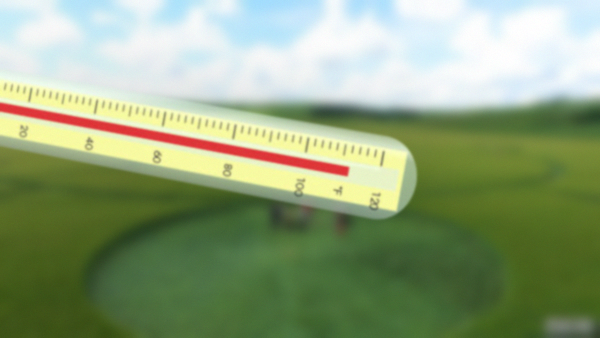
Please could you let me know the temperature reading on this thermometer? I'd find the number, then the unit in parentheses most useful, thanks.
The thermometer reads 112 (°F)
